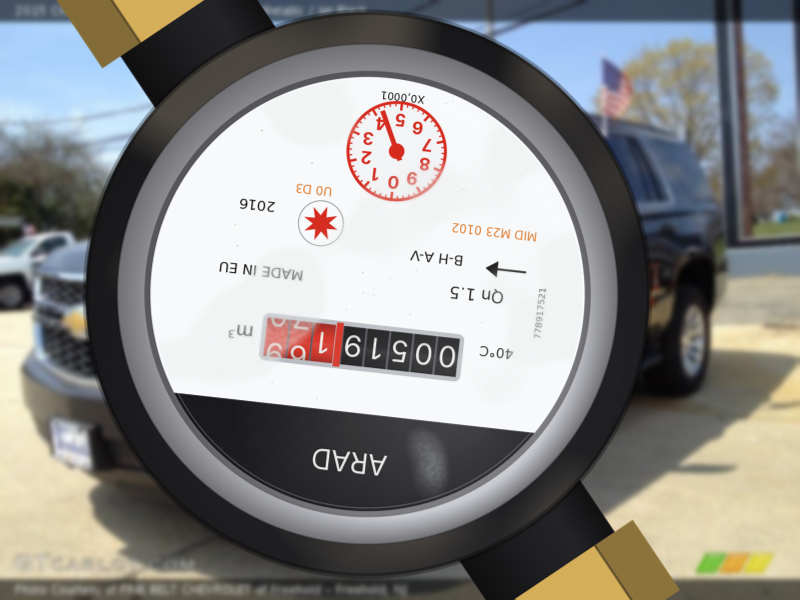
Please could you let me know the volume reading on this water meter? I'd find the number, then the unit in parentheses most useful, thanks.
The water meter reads 519.1694 (m³)
